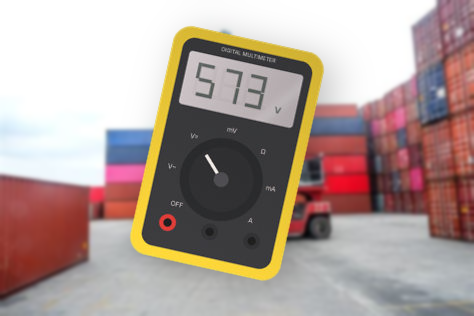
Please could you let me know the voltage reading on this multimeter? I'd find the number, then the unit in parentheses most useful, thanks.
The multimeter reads 573 (V)
